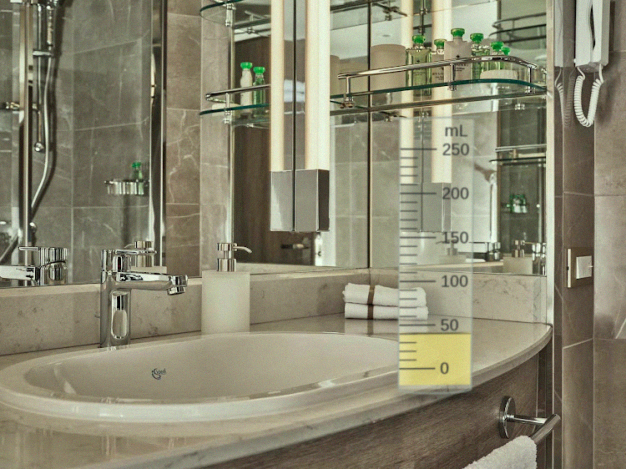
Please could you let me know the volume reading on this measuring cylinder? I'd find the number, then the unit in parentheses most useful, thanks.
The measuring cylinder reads 40 (mL)
